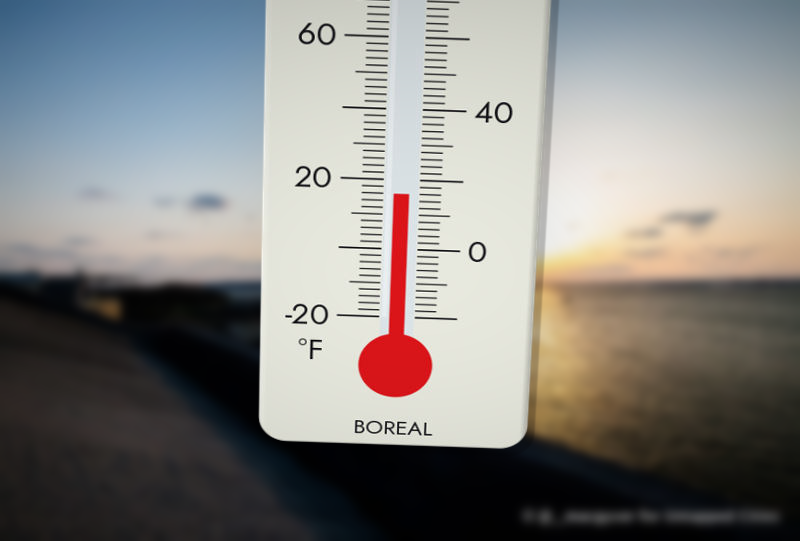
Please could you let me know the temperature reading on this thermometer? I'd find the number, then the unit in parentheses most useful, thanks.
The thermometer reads 16 (°F)
